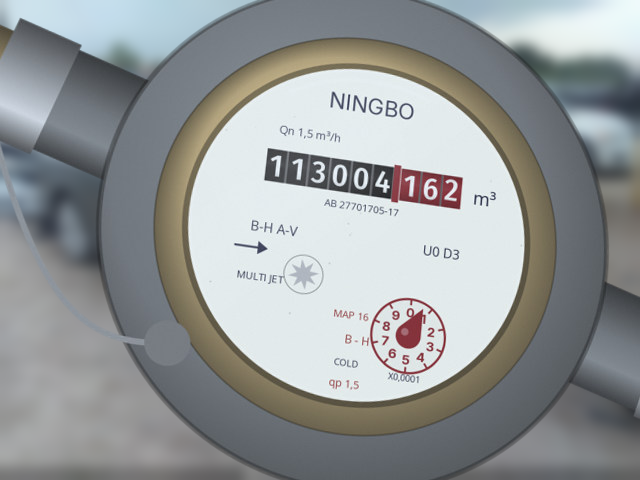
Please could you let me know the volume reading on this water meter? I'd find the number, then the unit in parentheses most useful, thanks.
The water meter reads 113004.1620 (m³)
